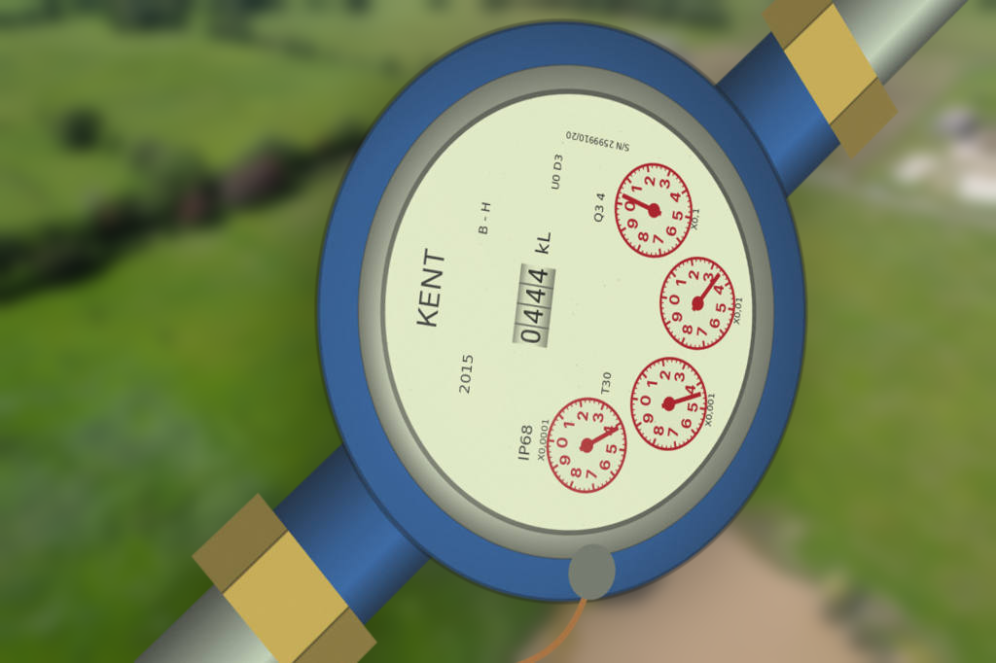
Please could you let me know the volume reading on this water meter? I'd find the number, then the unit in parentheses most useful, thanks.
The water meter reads 444.0344 (kL)
